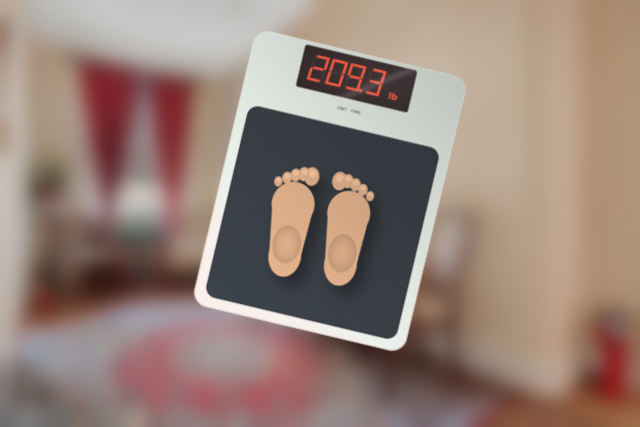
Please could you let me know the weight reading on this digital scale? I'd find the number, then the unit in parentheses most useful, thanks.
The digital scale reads 209.3 (lb)
